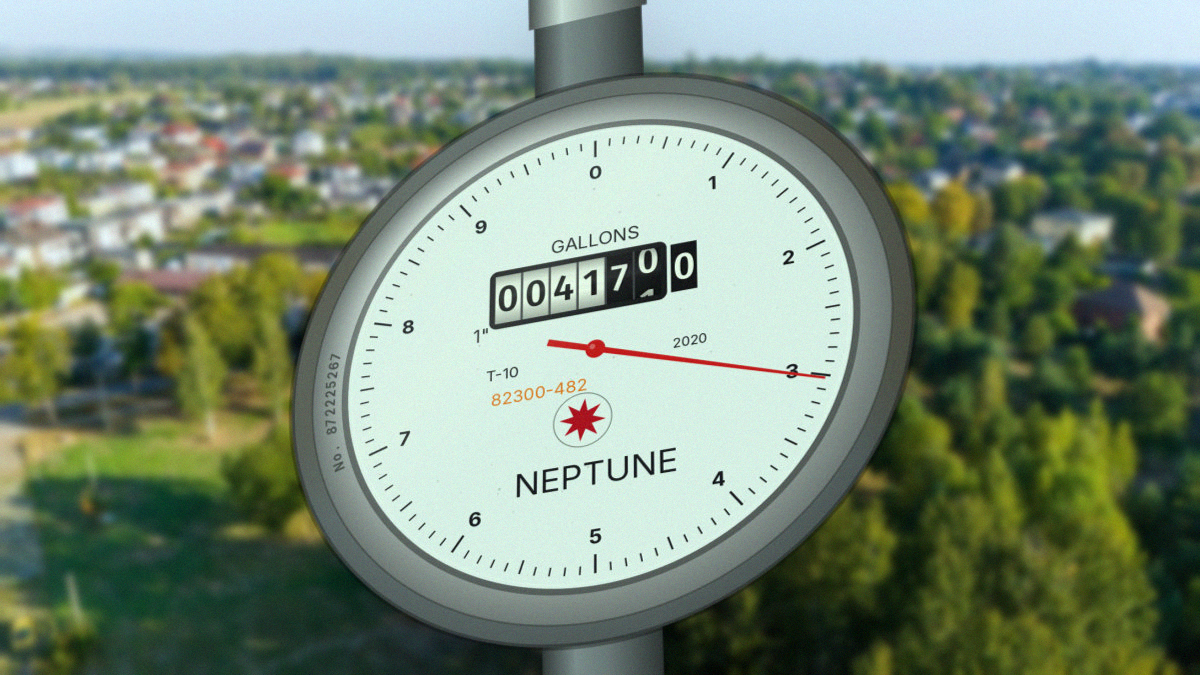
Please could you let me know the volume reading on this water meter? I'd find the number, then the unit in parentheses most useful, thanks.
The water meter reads 41703.0 (gal)
